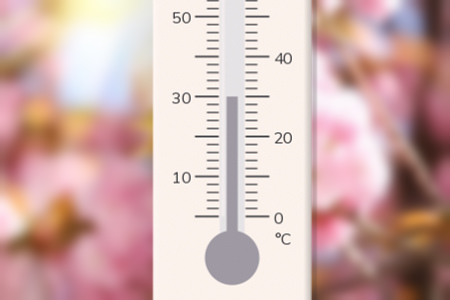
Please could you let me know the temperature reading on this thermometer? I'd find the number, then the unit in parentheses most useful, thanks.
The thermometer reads 30 (°C)
